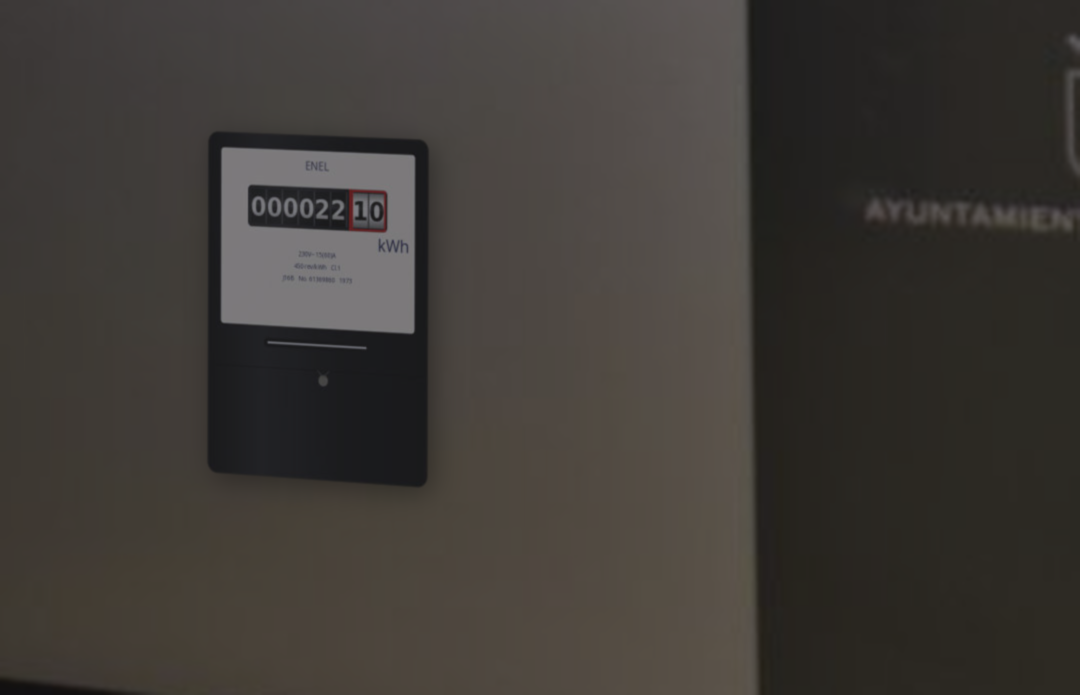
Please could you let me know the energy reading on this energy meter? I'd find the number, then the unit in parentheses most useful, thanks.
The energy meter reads 22.10 (kWh)
